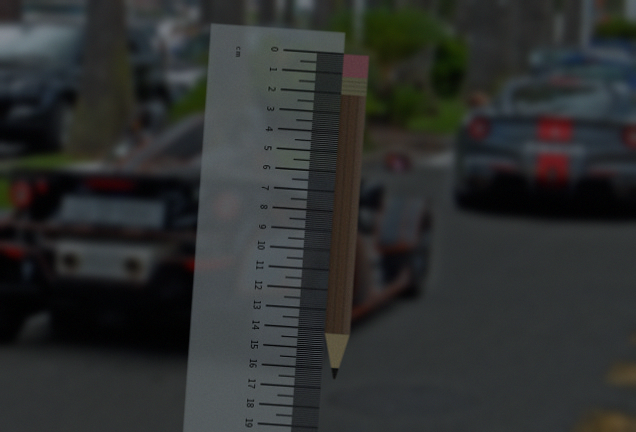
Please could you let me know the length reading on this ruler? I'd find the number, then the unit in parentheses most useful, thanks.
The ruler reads 16.5 (cm)
